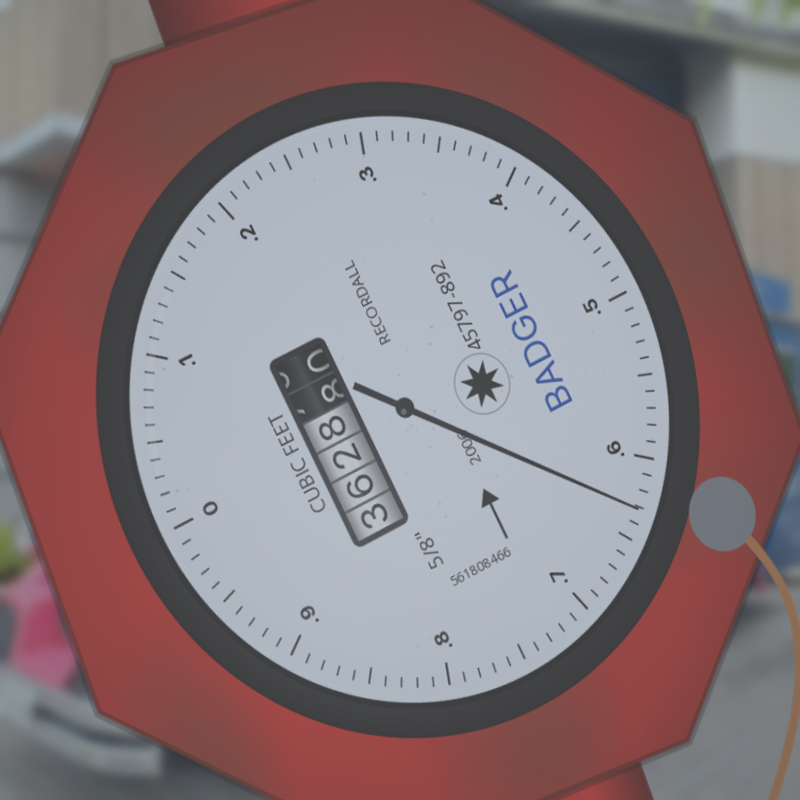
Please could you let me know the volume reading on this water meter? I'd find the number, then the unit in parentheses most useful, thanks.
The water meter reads 362879.63 (ft³)
